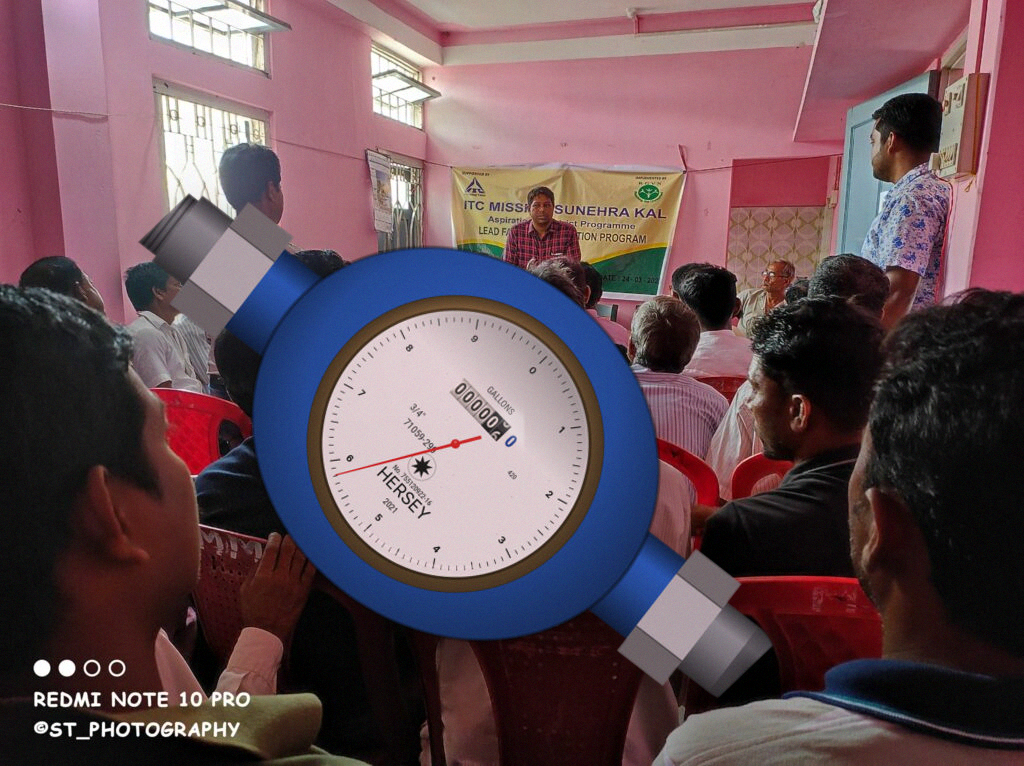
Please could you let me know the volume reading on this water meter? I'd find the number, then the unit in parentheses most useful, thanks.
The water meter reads 55.8 (gal)
